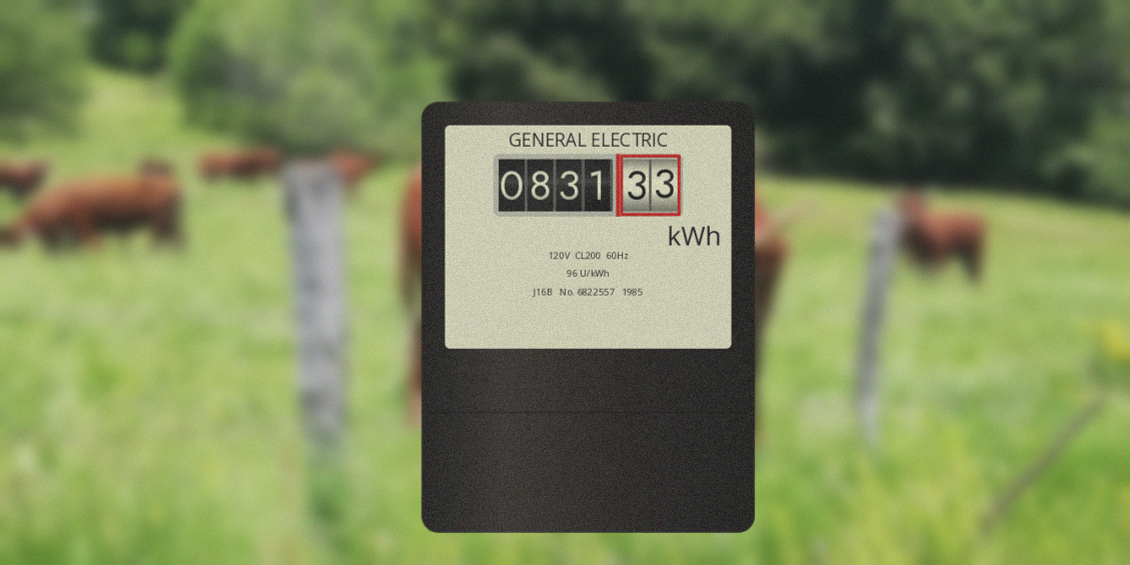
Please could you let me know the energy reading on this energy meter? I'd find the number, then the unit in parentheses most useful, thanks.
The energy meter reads 831.33 (kWh)
